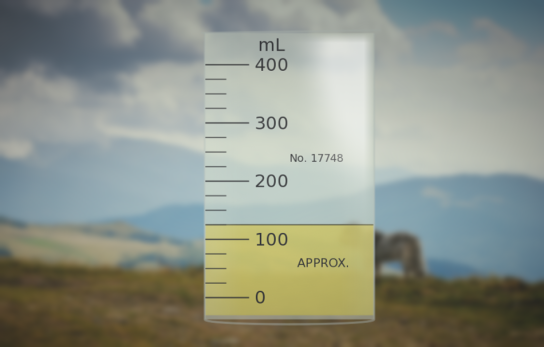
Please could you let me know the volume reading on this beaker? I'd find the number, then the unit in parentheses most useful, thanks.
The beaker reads 125 (mL)
